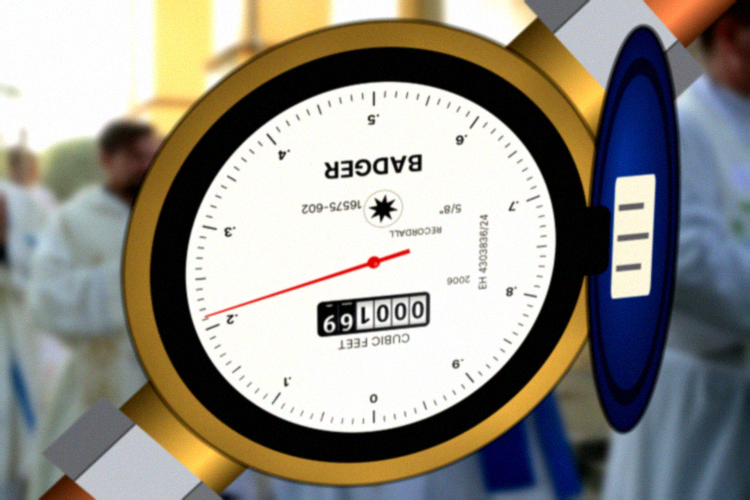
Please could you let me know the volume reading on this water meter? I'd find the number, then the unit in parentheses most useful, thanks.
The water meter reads 169.21 (ft³)
